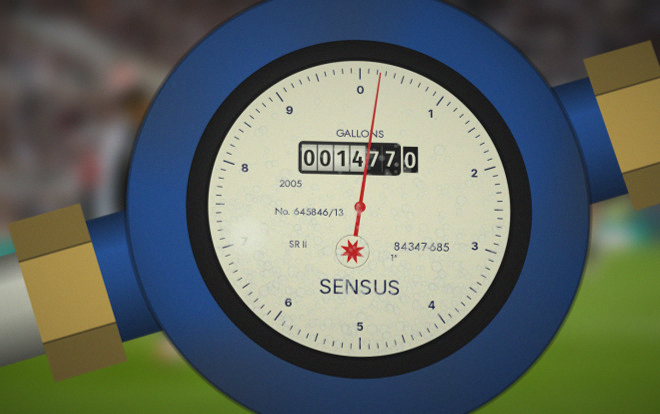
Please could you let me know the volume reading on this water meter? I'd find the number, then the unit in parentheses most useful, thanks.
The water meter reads 14770.2 (gal)
